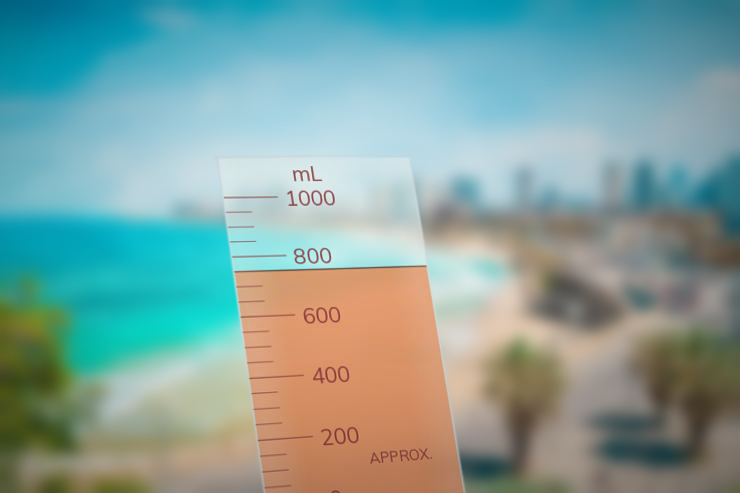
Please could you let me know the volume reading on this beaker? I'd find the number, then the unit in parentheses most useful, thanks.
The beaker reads 750 (mL)
